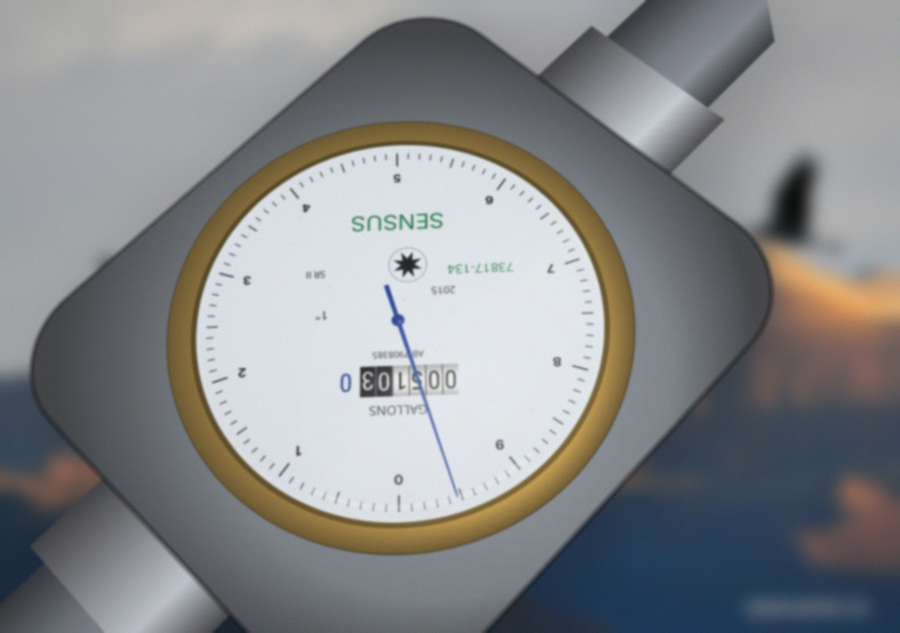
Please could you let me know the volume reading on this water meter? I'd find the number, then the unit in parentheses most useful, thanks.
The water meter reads 51029.5 (gal)
